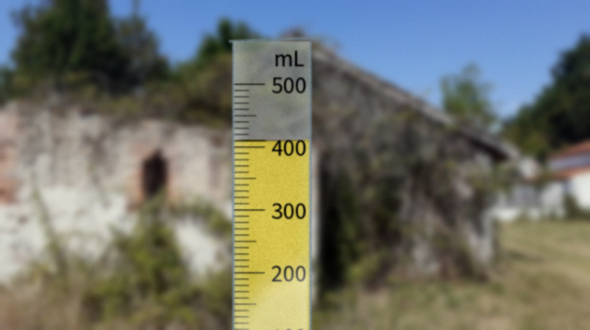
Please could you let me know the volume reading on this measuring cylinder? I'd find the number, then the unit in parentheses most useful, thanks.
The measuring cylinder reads 410 (mL)
